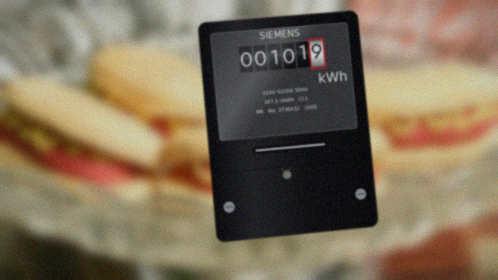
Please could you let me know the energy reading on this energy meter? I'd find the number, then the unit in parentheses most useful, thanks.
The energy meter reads 101.9 (kWh)
